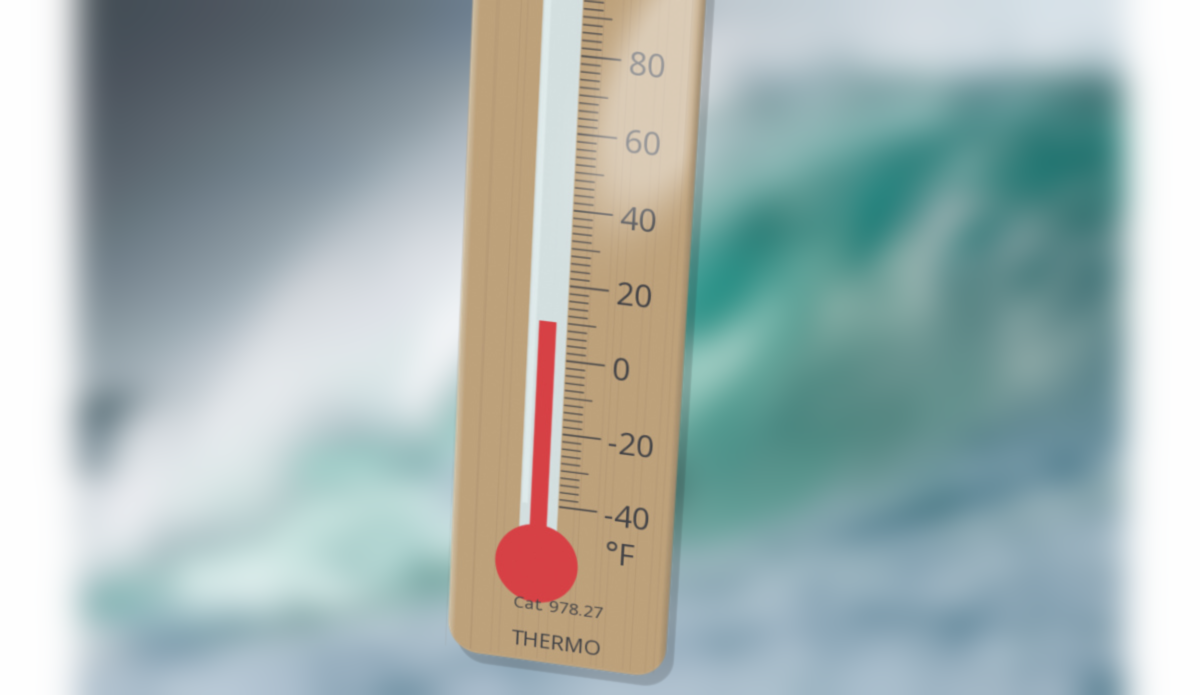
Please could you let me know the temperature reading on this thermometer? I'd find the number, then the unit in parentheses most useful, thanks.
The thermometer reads 10 (°F)
